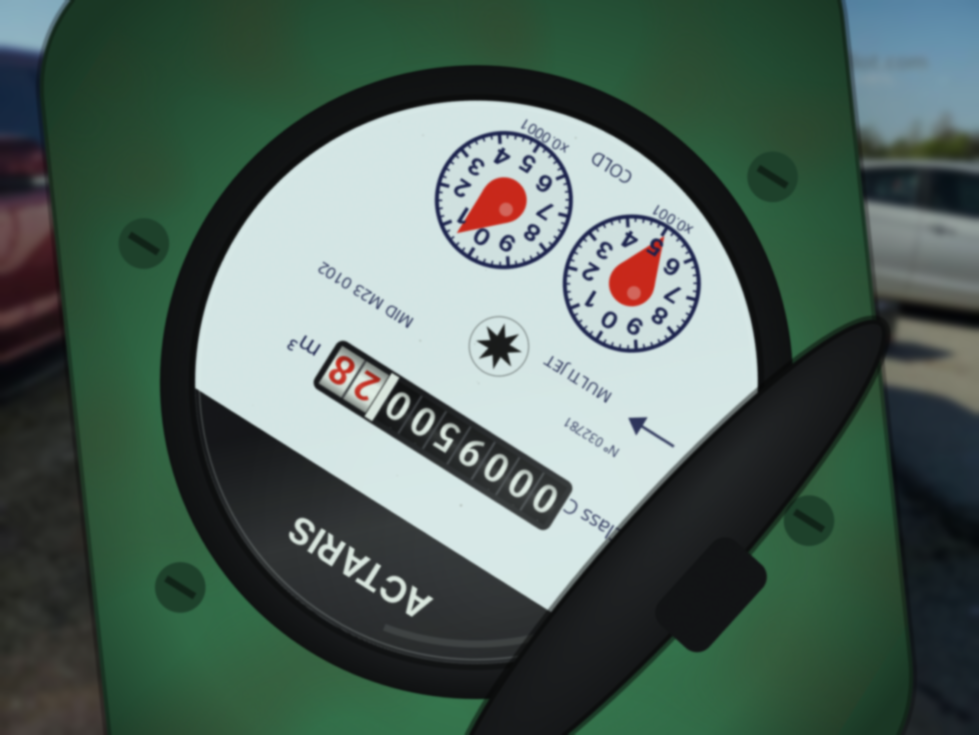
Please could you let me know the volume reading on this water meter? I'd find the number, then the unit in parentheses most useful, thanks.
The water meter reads 9500.2850 (m³)
